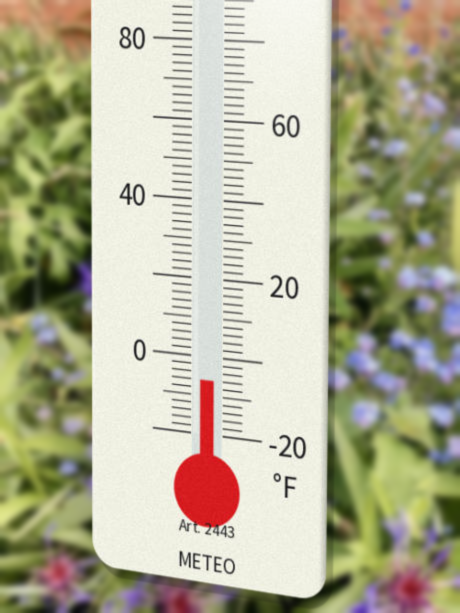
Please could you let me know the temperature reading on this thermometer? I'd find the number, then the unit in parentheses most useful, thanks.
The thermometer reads -6 (°F)
